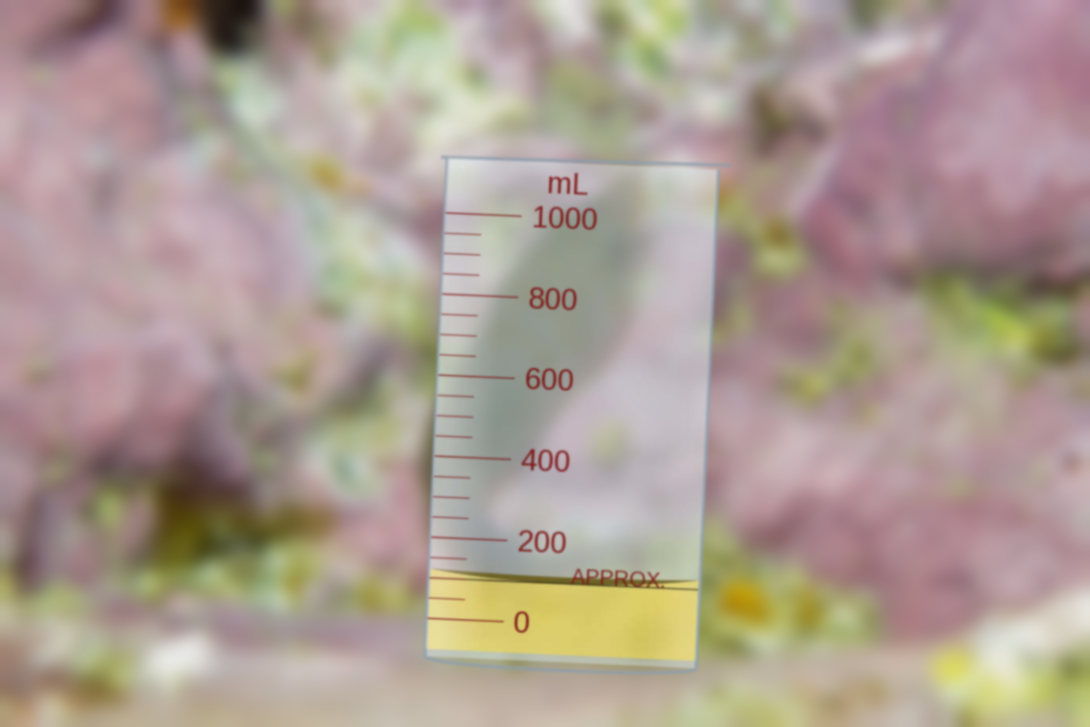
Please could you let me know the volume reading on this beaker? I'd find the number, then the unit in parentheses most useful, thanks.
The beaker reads 100 (mL)
